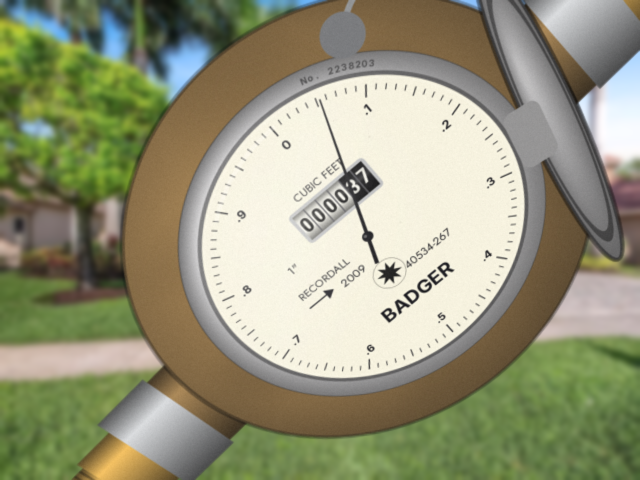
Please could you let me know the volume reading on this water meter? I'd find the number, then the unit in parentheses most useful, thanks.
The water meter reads 37.05 (ft³)
